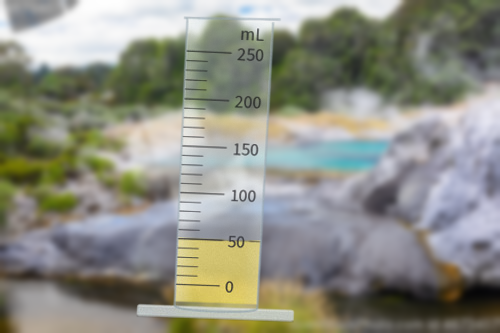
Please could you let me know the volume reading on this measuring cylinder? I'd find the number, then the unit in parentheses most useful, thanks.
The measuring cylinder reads 50 (mL)
